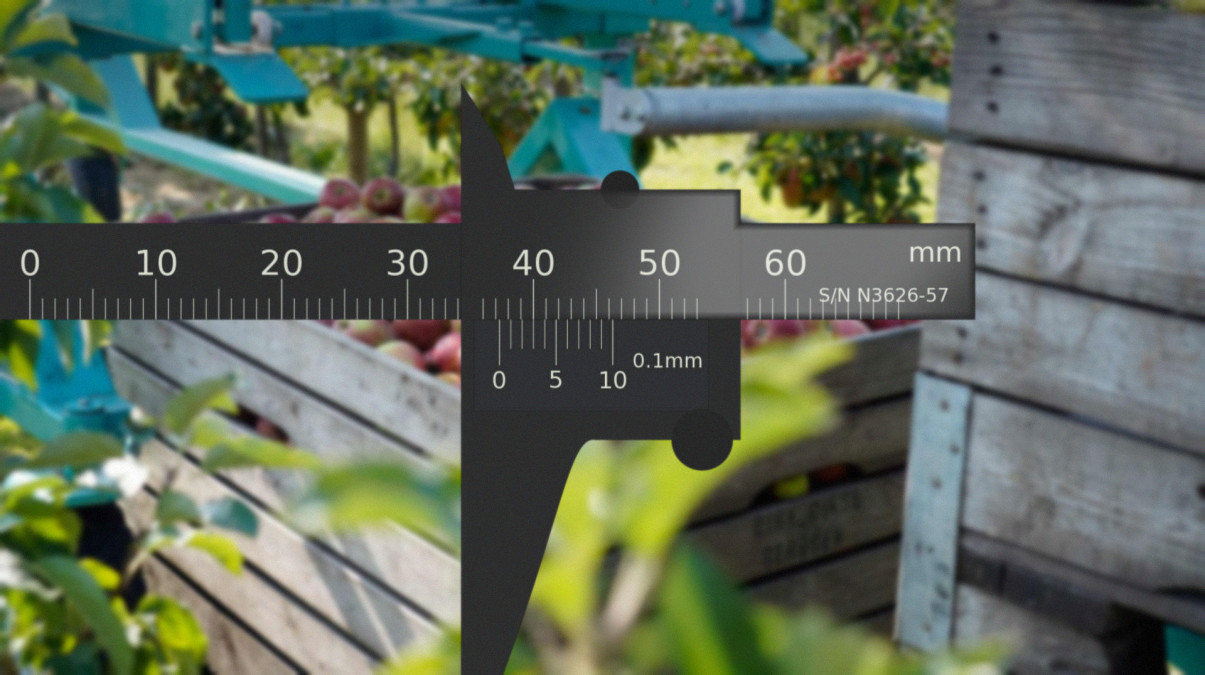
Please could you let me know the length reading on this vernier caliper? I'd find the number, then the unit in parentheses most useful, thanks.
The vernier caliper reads 37.3 (mm)
